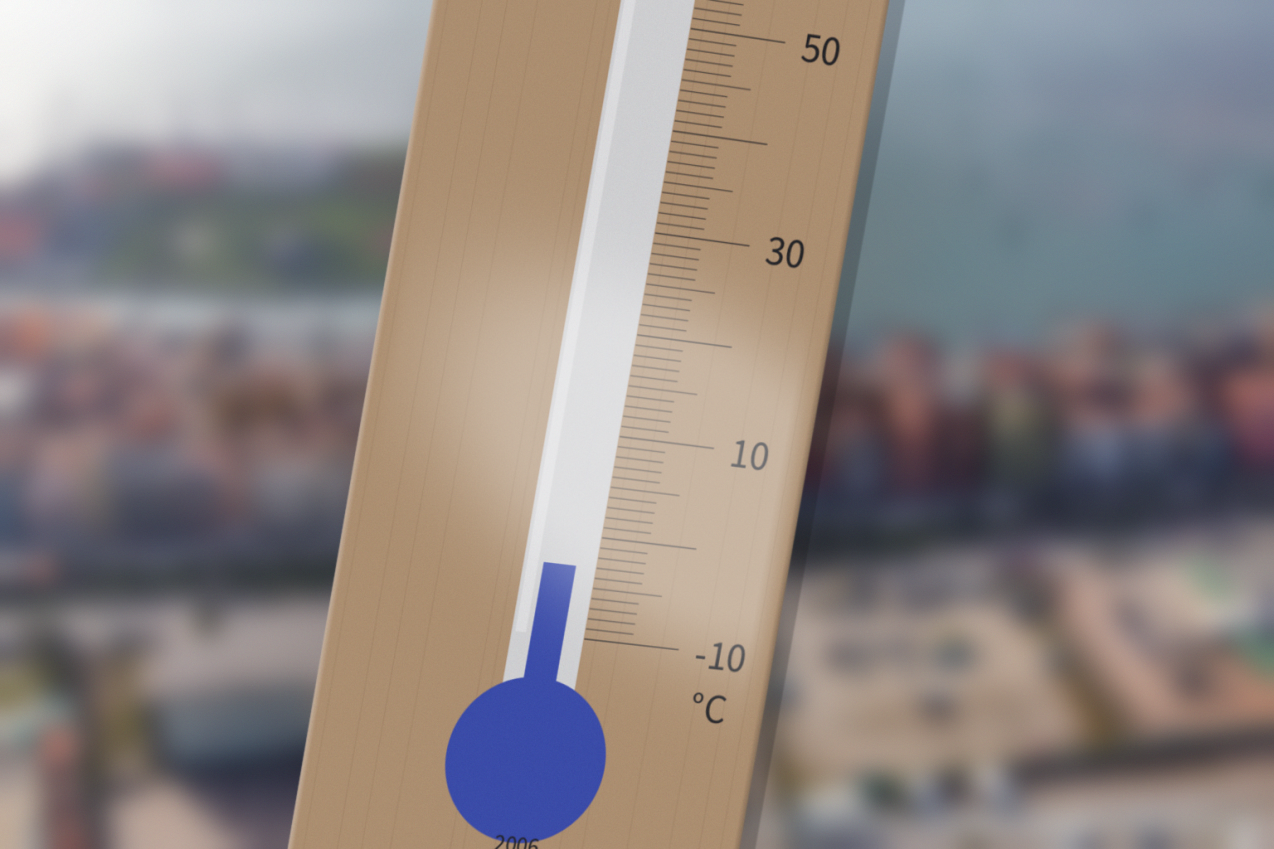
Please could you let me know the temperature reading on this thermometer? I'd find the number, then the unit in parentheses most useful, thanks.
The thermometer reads -3 (°C)
